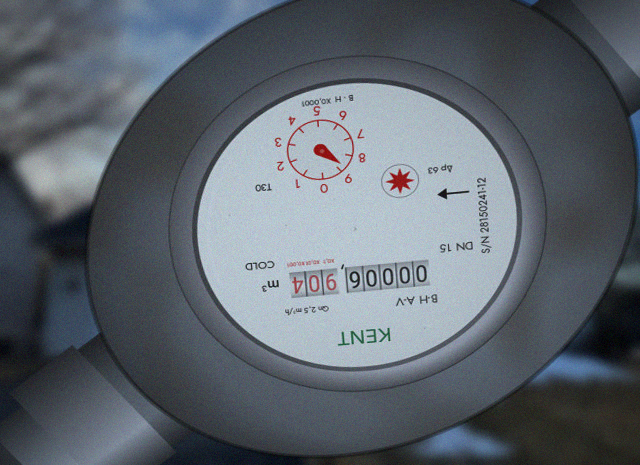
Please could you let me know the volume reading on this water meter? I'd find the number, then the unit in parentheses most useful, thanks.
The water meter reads 6.9048 (m³)
